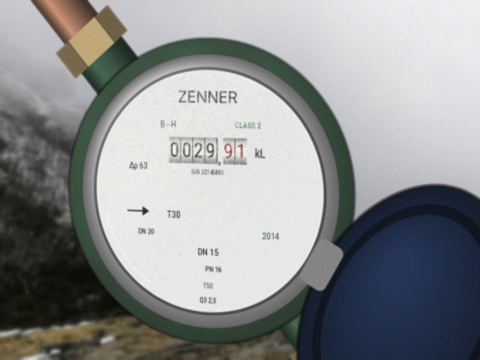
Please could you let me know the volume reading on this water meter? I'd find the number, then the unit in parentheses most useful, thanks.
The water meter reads 29.91 (kL)
